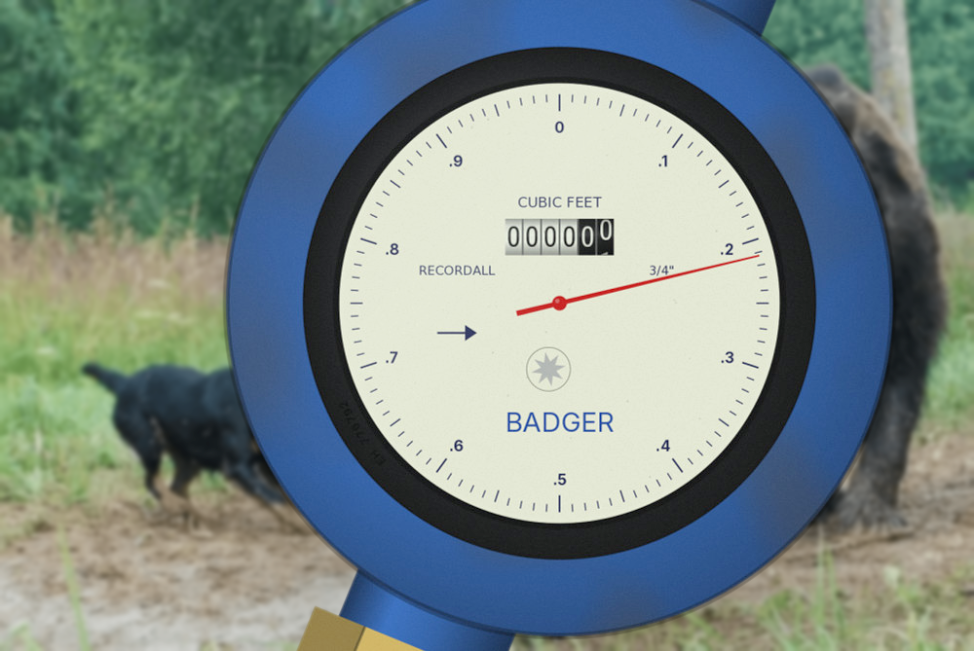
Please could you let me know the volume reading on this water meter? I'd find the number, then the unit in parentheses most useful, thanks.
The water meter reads 0.21 (ft³)
